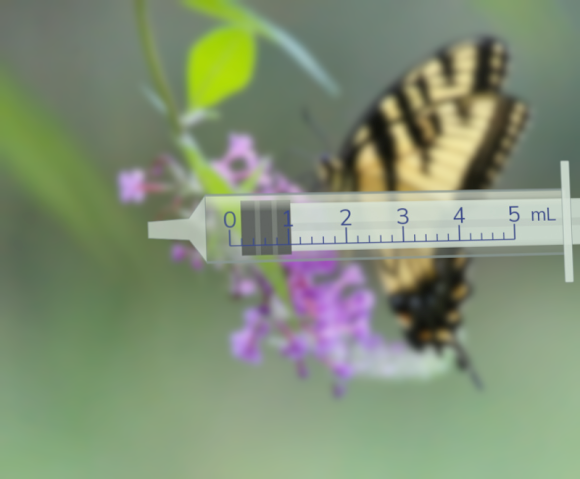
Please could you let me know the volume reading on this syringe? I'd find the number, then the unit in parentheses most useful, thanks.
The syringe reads 0.2 (mL)
